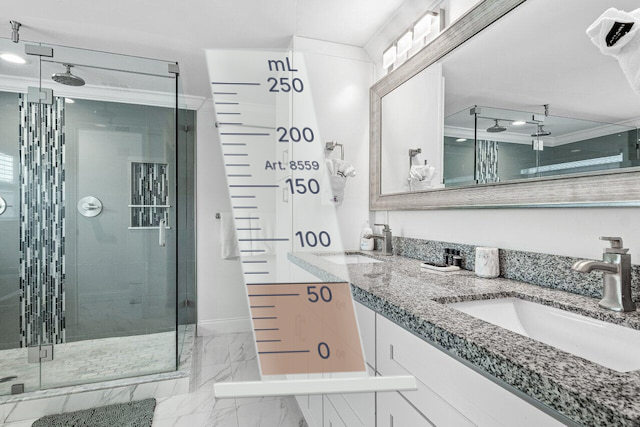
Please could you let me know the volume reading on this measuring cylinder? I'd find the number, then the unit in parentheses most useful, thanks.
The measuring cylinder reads 60 (mL)
